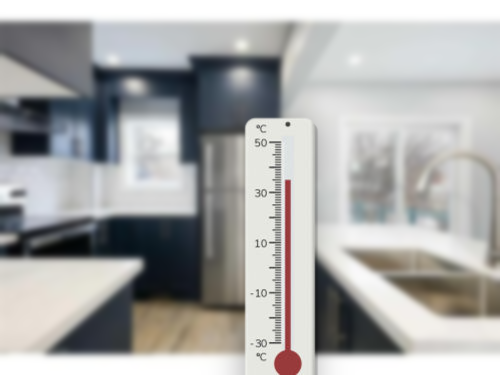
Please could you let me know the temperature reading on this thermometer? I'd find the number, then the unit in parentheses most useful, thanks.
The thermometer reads 35 (°C)
